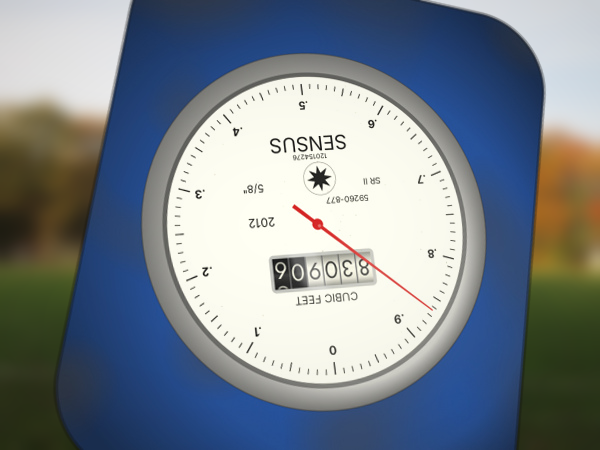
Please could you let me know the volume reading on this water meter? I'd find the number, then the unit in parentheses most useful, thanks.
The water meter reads 830905.86 (ft³)
